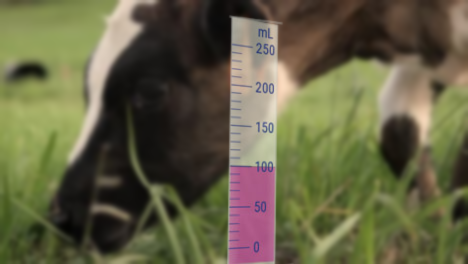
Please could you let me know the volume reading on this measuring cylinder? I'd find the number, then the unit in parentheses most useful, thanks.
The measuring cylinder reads 100 (mL)
